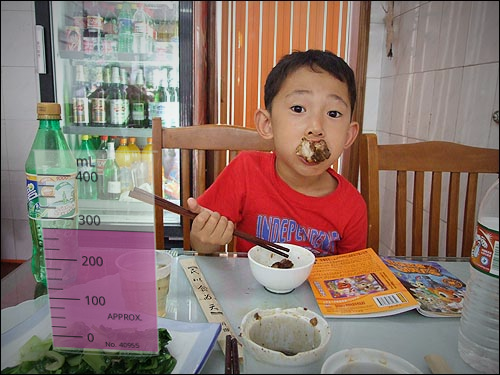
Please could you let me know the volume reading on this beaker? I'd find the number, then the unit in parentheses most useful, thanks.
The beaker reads 275 (mL)
